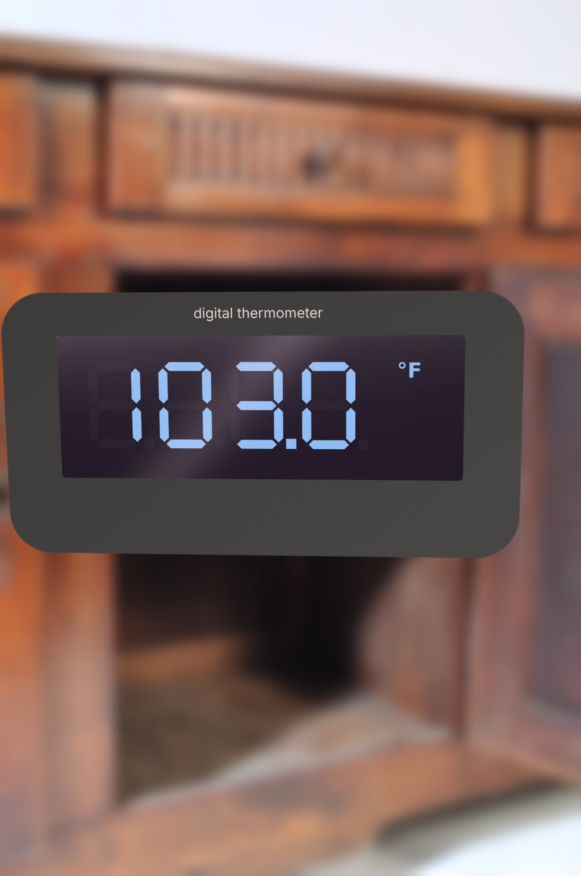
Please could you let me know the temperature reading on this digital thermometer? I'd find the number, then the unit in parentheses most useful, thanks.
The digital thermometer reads 103.0 (°F)
